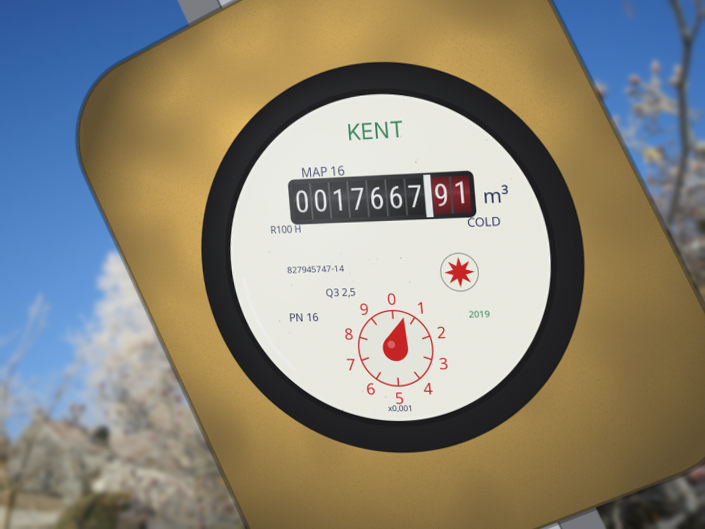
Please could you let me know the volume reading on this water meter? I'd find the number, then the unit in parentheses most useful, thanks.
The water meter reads 17667.910 (m³)
